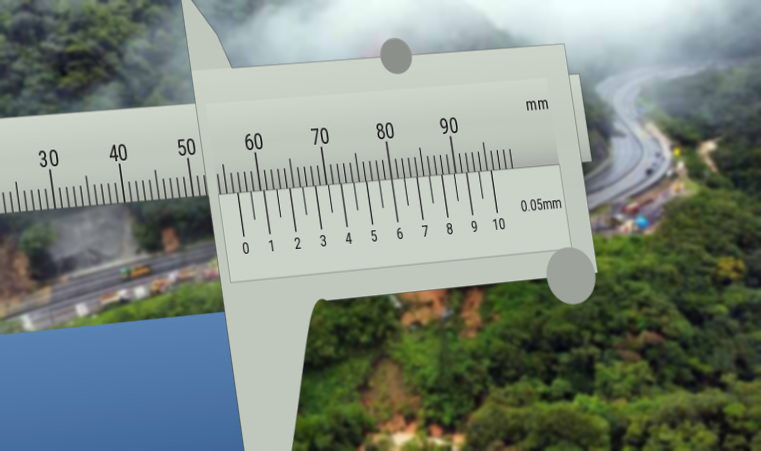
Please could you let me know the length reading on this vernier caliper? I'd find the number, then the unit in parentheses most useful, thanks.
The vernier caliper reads 56.6 (mm)
